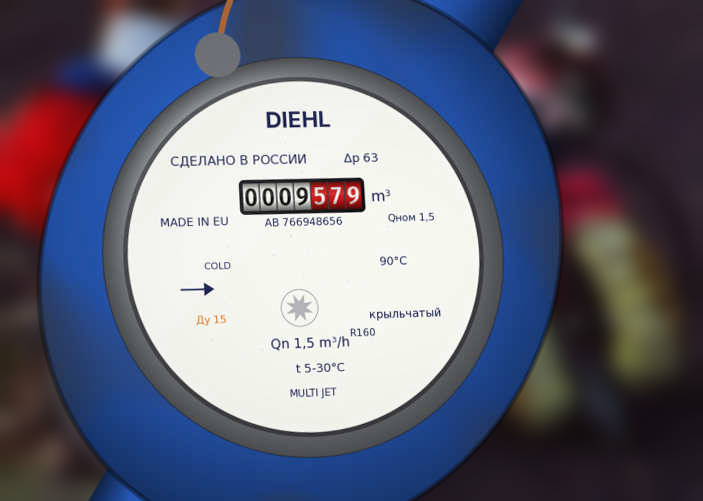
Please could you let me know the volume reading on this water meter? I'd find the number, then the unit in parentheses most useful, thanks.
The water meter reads 9.579 (m³)
